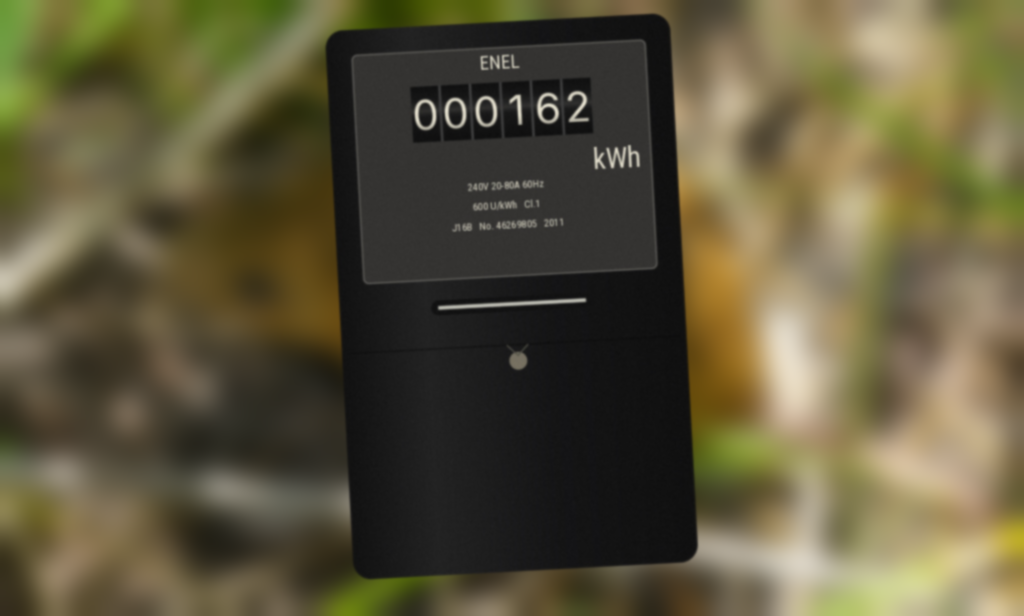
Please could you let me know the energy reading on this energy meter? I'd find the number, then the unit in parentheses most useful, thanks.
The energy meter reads 162 (kWh)
